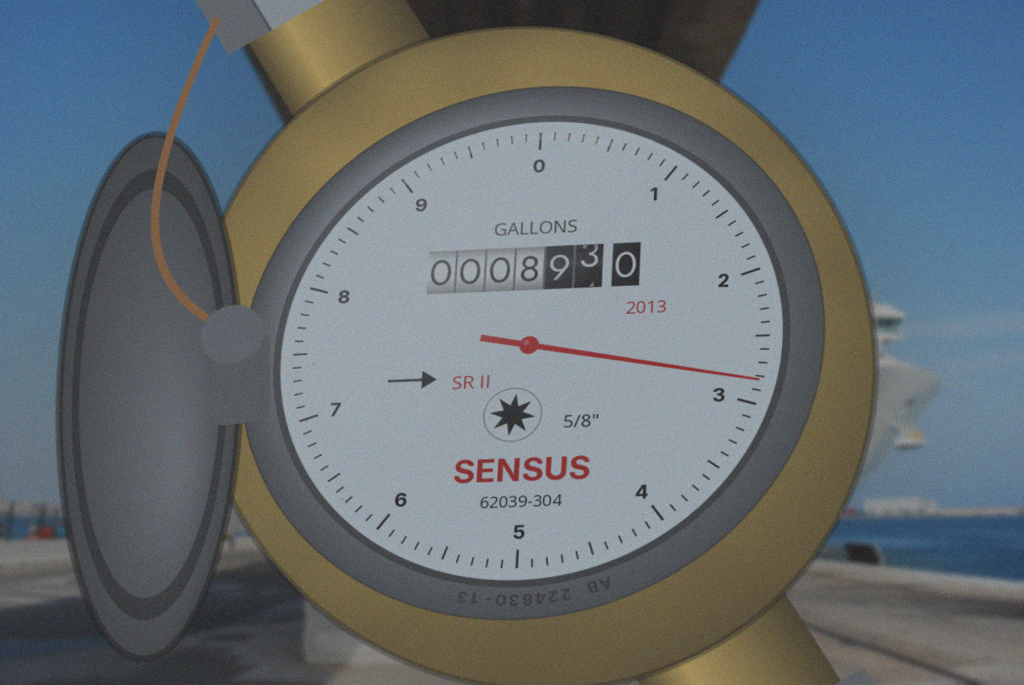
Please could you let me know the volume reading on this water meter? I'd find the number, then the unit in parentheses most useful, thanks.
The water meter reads 8932.8 (gal)
